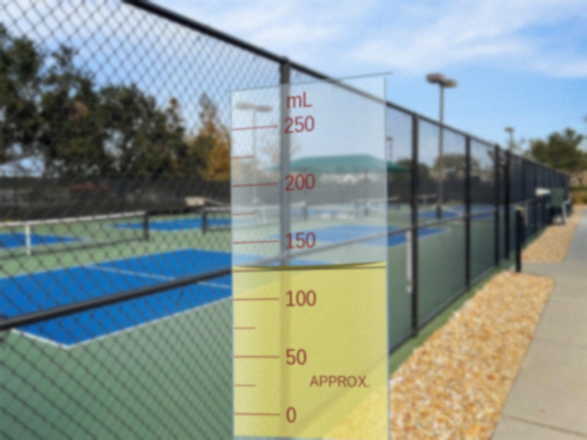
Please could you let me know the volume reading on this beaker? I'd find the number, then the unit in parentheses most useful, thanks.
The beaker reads 125 (mL)
